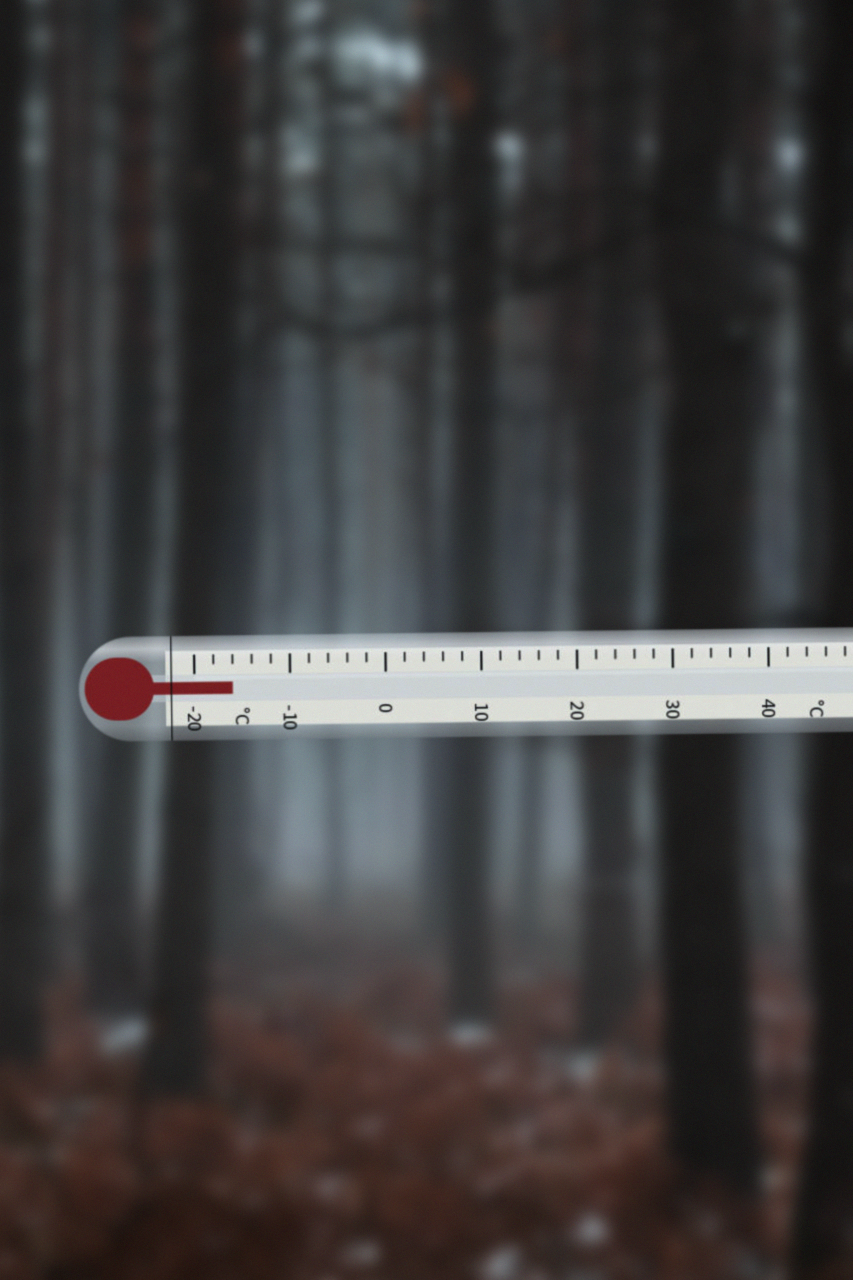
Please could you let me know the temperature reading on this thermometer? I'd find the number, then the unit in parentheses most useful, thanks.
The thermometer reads -16 (°C)
